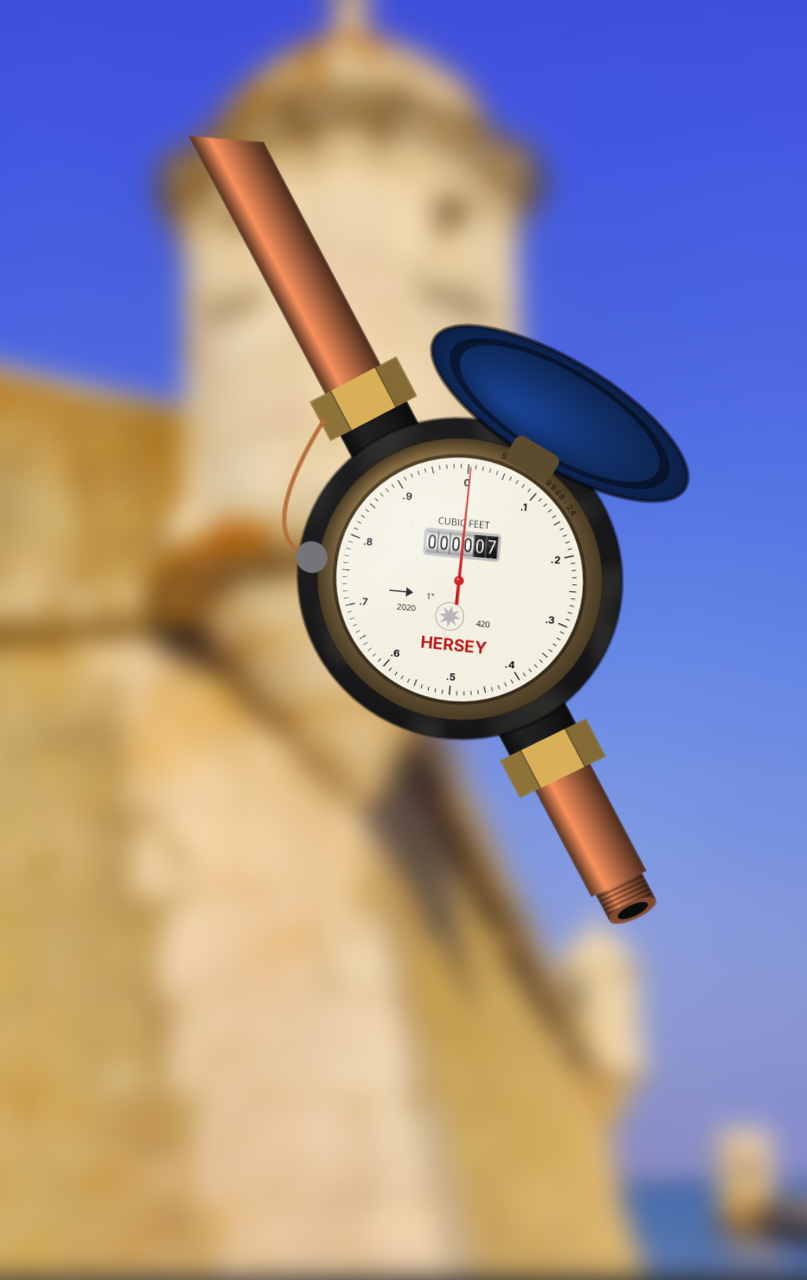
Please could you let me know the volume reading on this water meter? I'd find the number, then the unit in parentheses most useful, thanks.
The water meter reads 7.00 (ft³)
